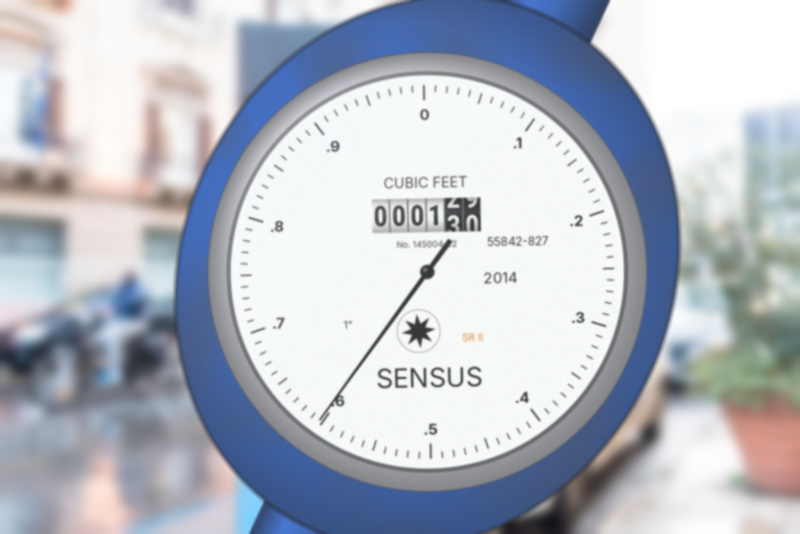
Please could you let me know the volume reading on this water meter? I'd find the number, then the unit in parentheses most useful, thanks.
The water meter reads 129.60 (ft³)
